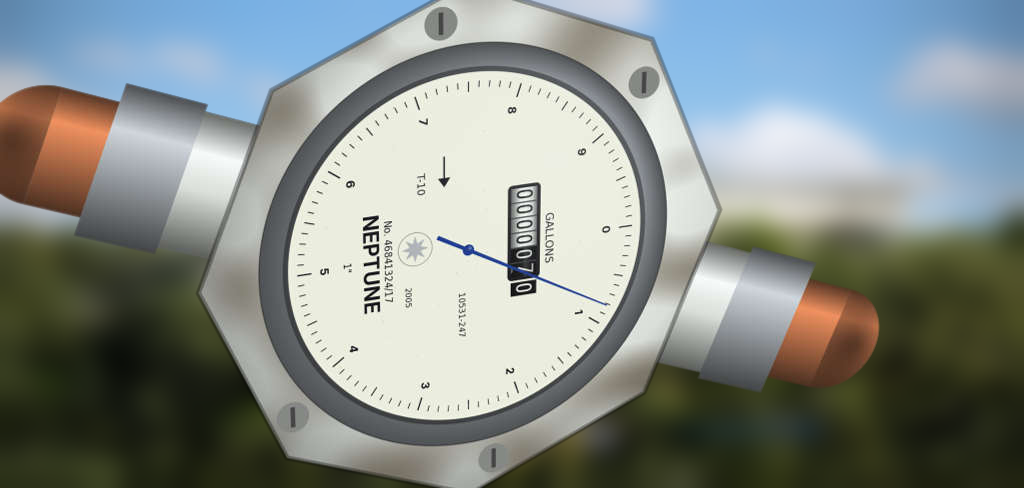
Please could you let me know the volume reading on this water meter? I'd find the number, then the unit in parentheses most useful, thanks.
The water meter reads 70.8 (gal)
